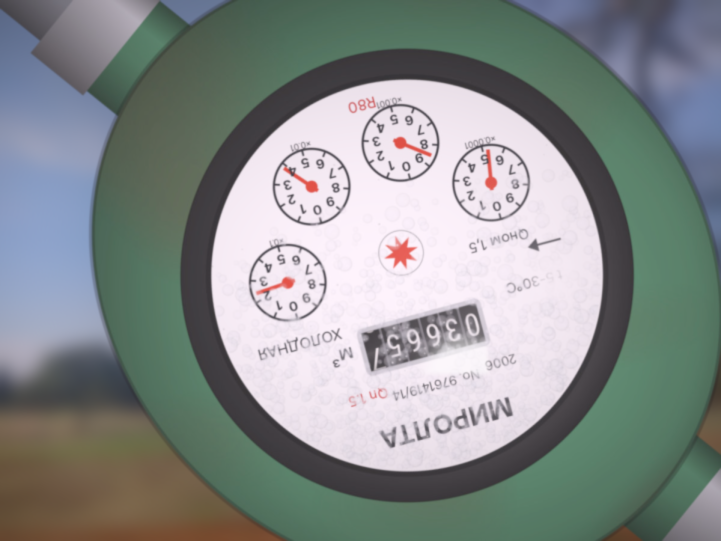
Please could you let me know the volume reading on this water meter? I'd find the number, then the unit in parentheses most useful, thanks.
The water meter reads 36657.2385 (m³)
